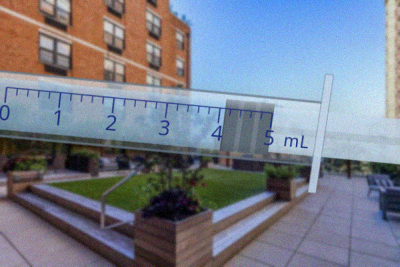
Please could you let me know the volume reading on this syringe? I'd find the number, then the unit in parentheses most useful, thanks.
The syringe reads 4.1 (mL)
